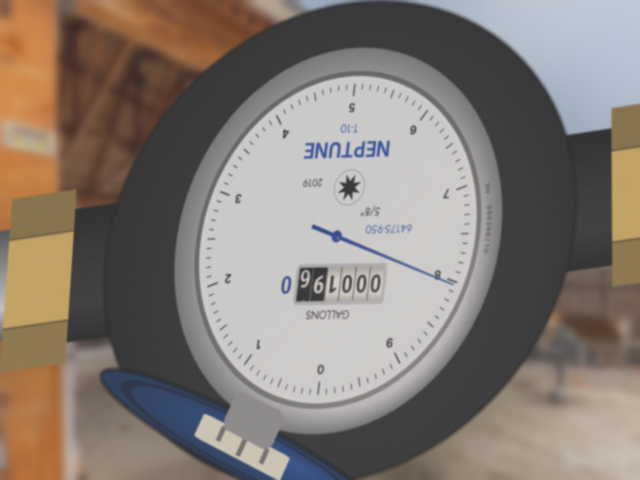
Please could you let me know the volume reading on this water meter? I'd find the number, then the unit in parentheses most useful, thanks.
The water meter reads 1958.0 (gal)
